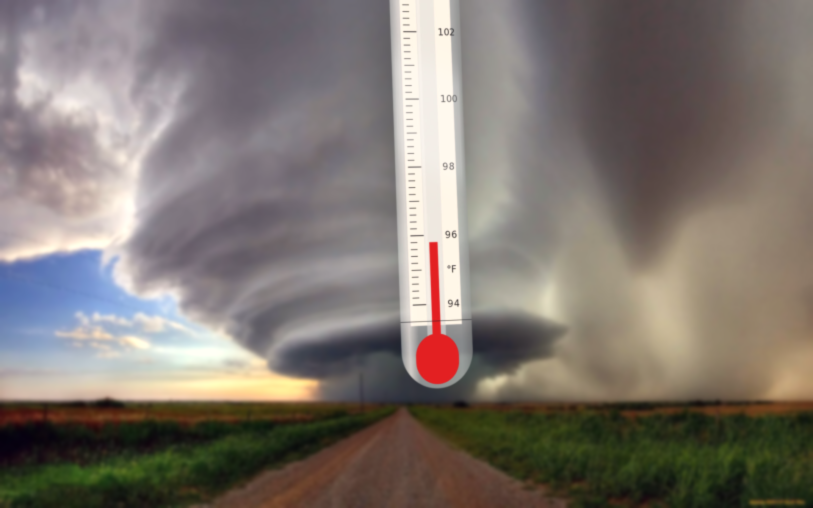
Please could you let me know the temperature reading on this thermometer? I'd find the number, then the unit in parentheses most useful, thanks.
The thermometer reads 95.8 (°F)
